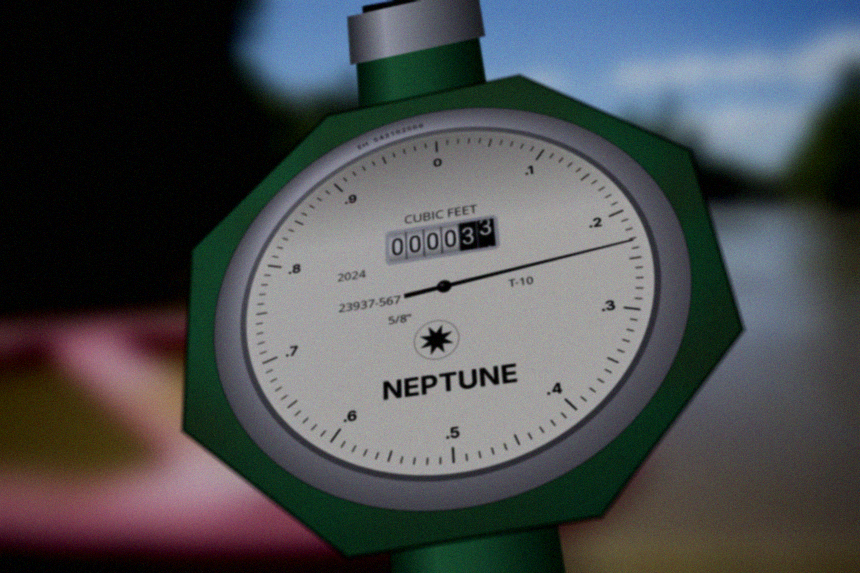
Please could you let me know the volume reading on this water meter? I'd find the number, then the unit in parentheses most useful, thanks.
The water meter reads 33.23 (ft³)
